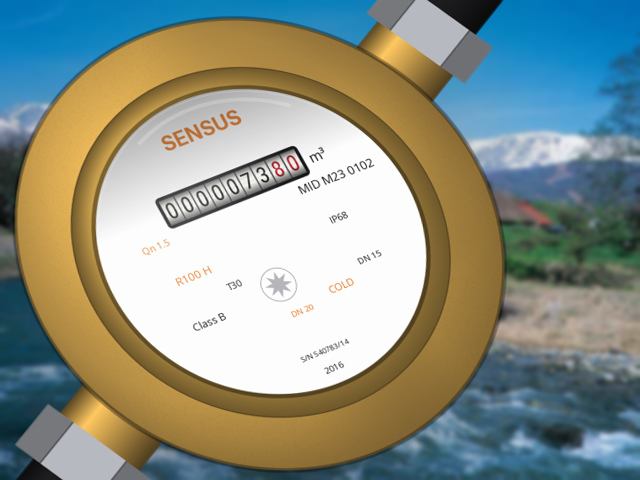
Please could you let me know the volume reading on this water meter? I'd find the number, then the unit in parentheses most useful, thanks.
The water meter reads 73.80 (m³)
